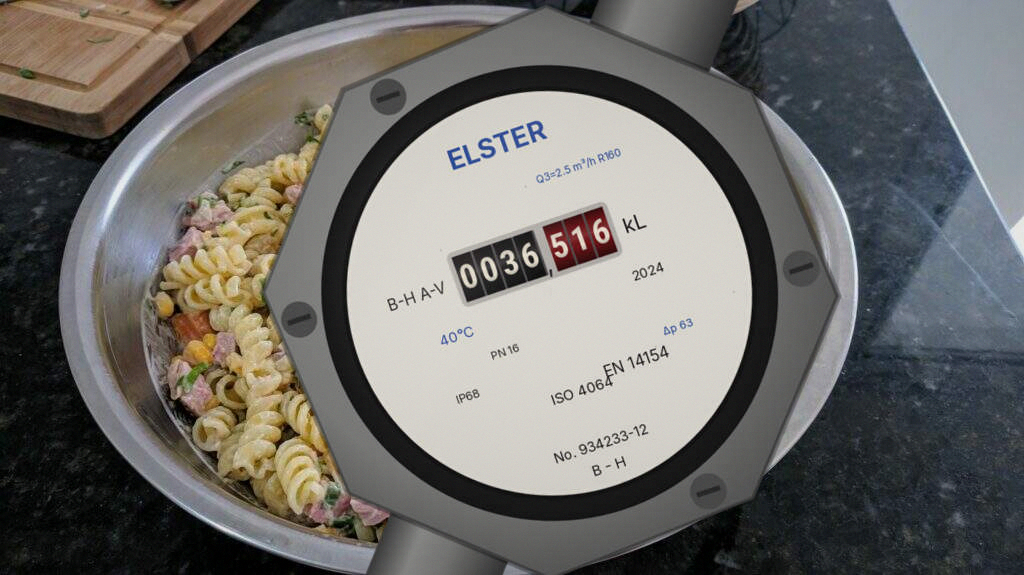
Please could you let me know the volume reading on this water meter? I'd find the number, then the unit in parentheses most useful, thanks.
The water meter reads 36.516 (kL)
